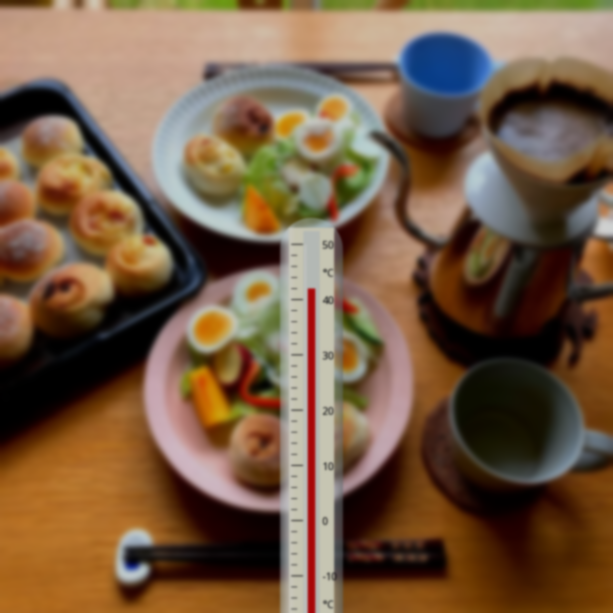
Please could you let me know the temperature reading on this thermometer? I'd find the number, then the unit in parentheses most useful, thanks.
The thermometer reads 42 (°C)
